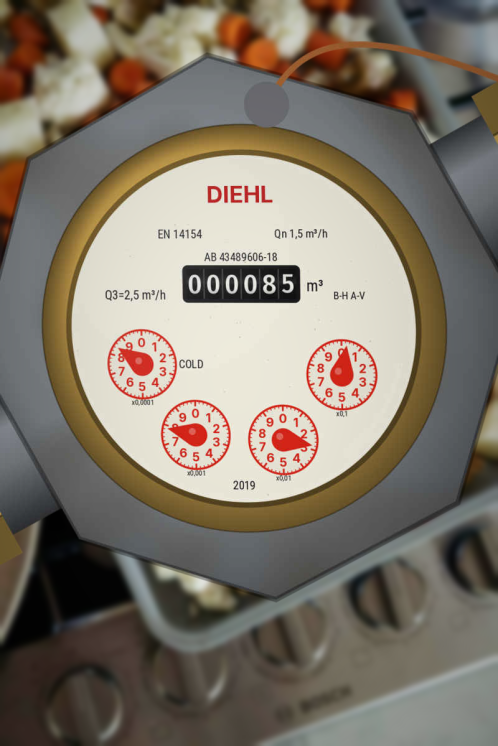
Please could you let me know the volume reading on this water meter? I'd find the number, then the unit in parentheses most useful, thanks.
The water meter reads 85.0278 (m³)
